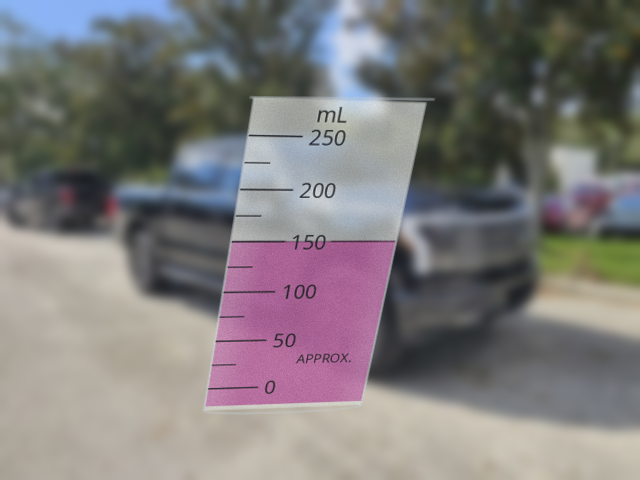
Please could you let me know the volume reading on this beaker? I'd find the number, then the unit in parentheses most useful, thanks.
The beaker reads 150 (mL)
